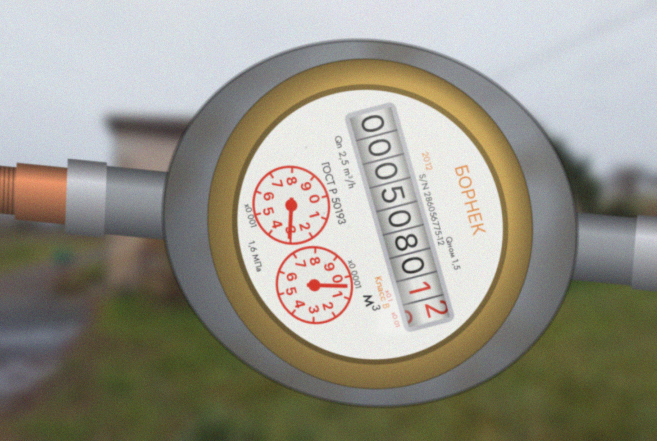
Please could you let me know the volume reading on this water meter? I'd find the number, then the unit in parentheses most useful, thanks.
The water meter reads 5080.1230 (m³)
